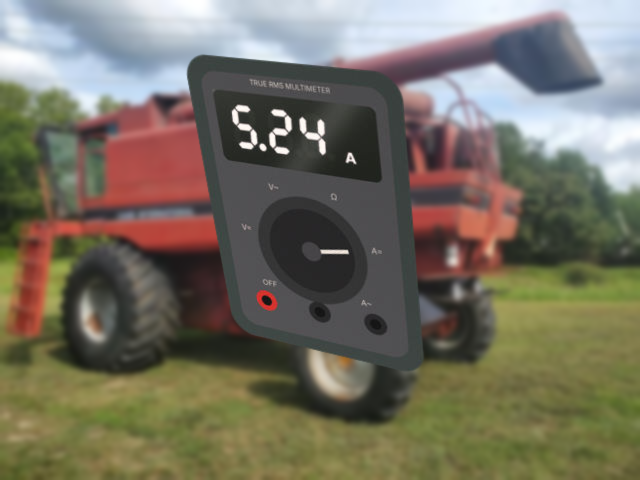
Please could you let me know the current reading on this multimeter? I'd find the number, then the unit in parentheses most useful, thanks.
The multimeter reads 5.24 (A)
